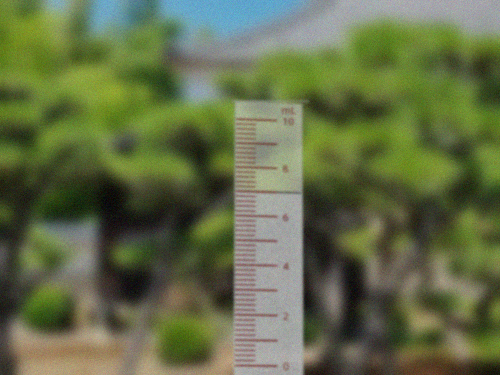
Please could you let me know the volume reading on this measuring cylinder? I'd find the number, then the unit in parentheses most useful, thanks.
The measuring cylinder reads 7 (mL)
